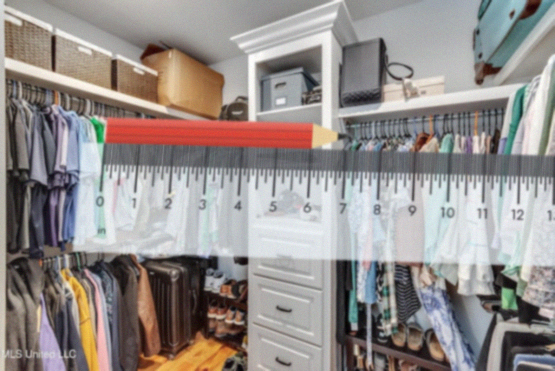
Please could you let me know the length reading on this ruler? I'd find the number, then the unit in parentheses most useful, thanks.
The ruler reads 7 (in)
